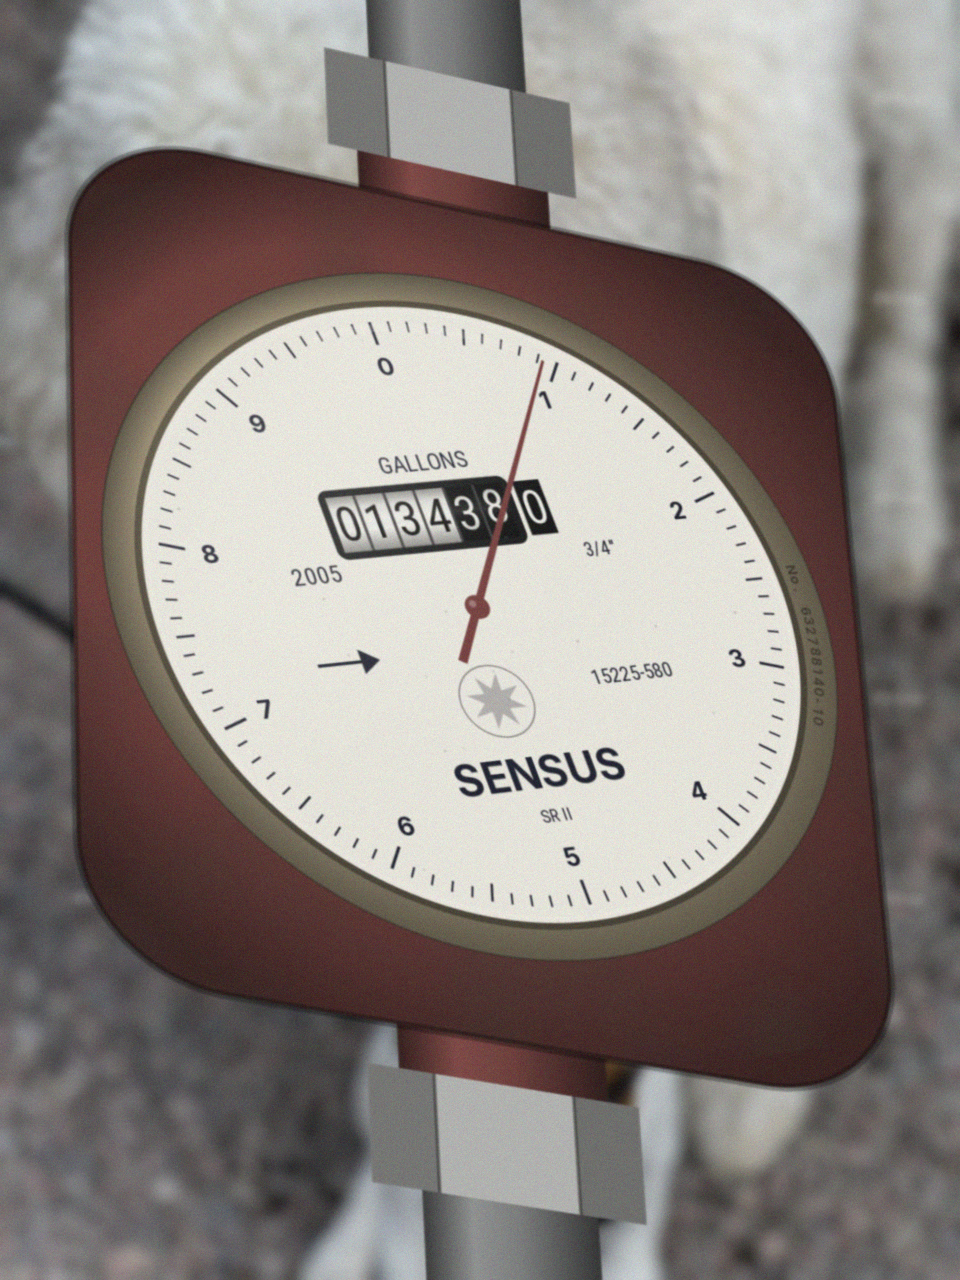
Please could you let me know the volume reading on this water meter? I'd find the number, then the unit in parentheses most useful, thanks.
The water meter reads 134380.9 (gal)
